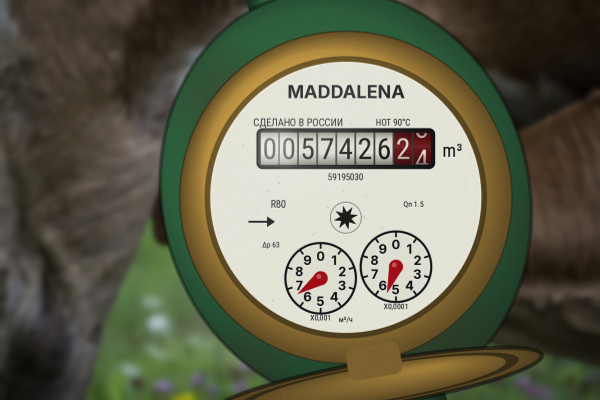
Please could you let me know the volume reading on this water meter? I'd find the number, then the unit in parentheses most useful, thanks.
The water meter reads 57426.2365 (m³)
